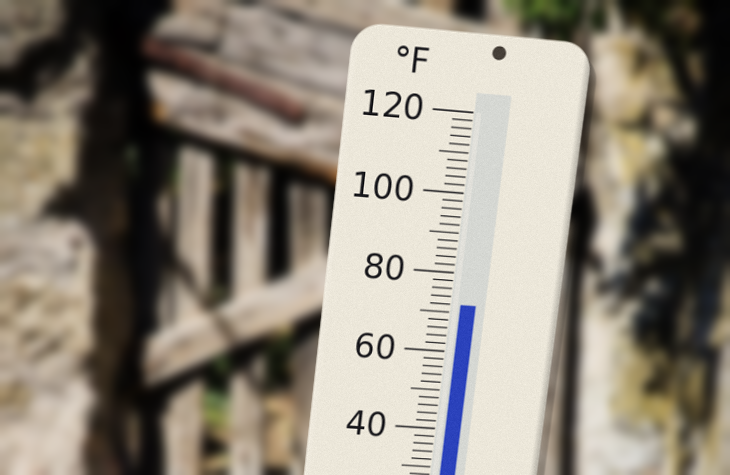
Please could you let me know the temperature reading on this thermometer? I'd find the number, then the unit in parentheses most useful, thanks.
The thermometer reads 72 (°F)
